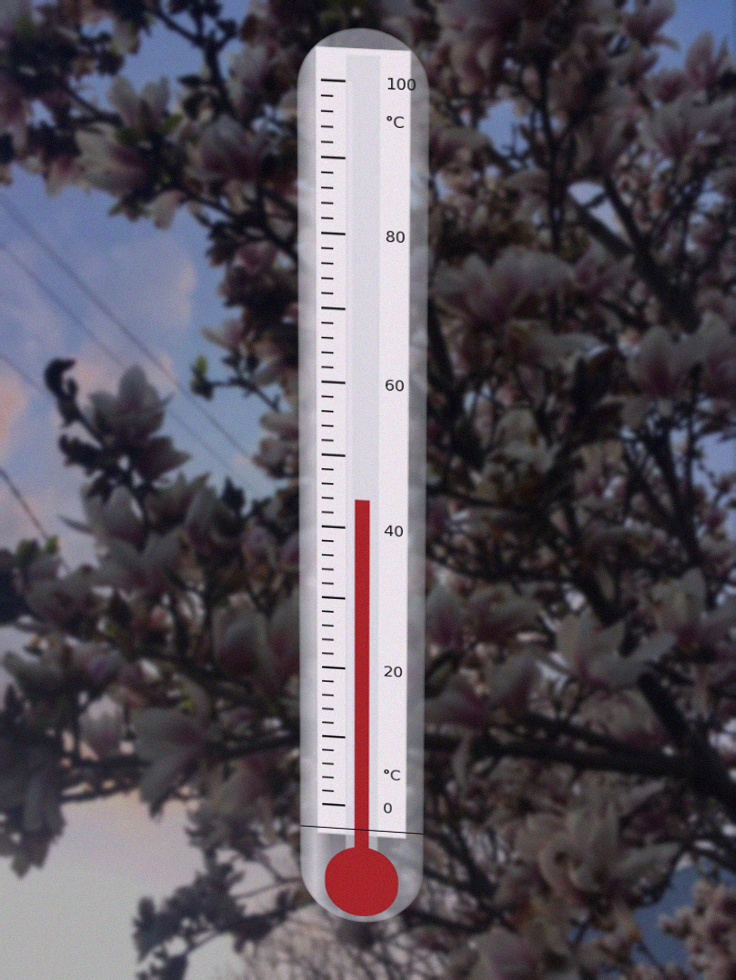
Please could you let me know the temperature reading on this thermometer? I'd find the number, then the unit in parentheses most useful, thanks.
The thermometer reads 44 (°C)
